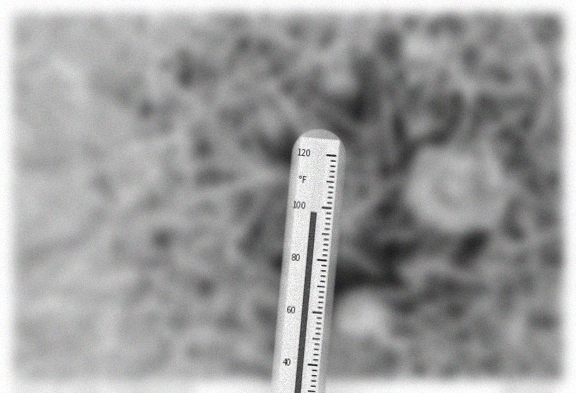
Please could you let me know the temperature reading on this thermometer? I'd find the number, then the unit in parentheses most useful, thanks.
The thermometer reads 98 (°F)
